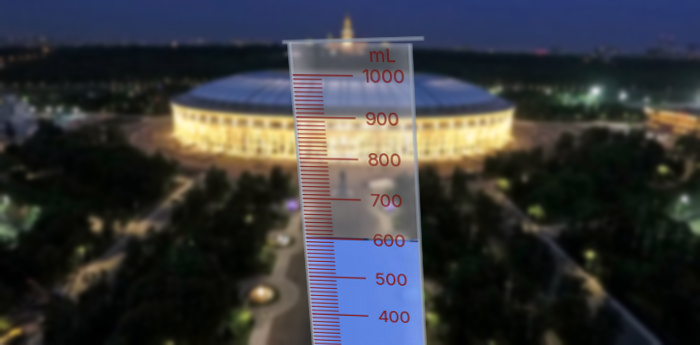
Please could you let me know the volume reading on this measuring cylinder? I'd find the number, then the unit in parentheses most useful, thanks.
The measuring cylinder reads 600 (mL)
